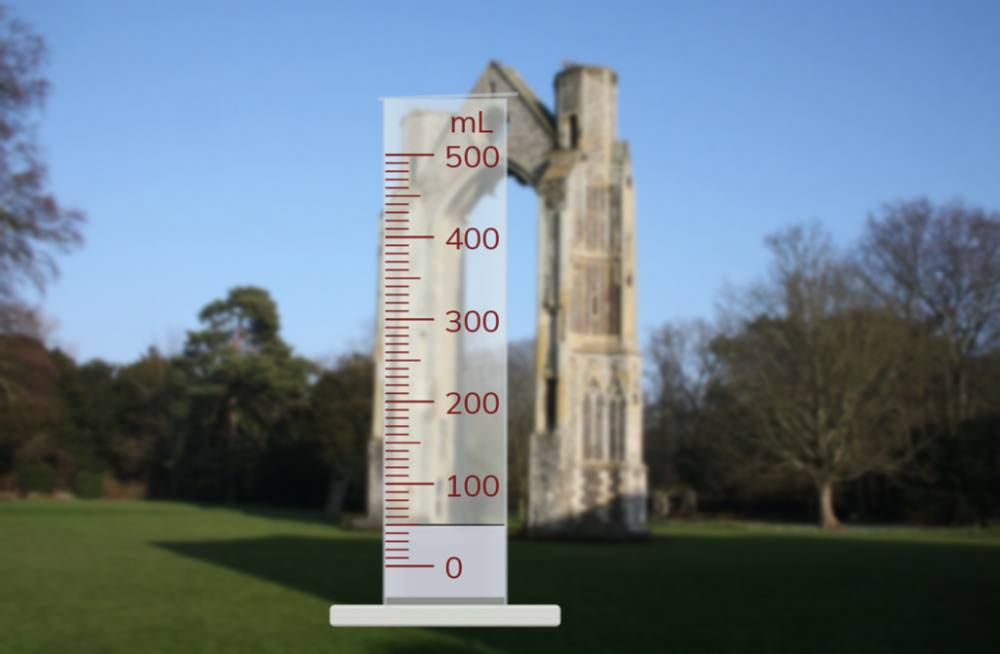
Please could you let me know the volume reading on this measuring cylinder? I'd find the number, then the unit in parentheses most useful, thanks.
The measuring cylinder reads 50 (mL)
